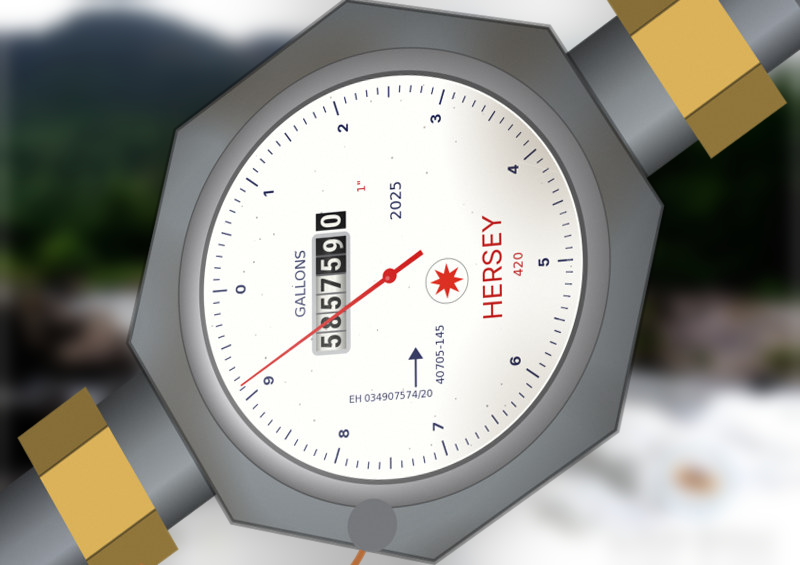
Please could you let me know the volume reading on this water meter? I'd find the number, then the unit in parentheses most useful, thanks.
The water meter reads 5857589.1 (gal)
